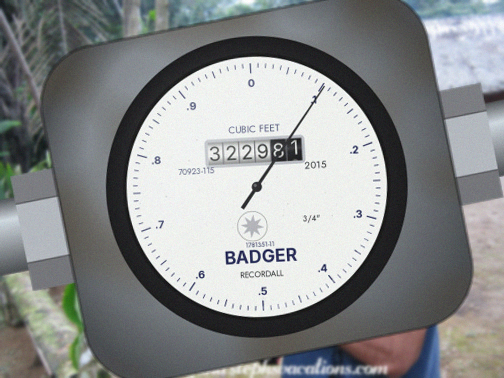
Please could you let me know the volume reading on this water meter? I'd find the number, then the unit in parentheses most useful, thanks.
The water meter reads 322981.10 (ft³)
